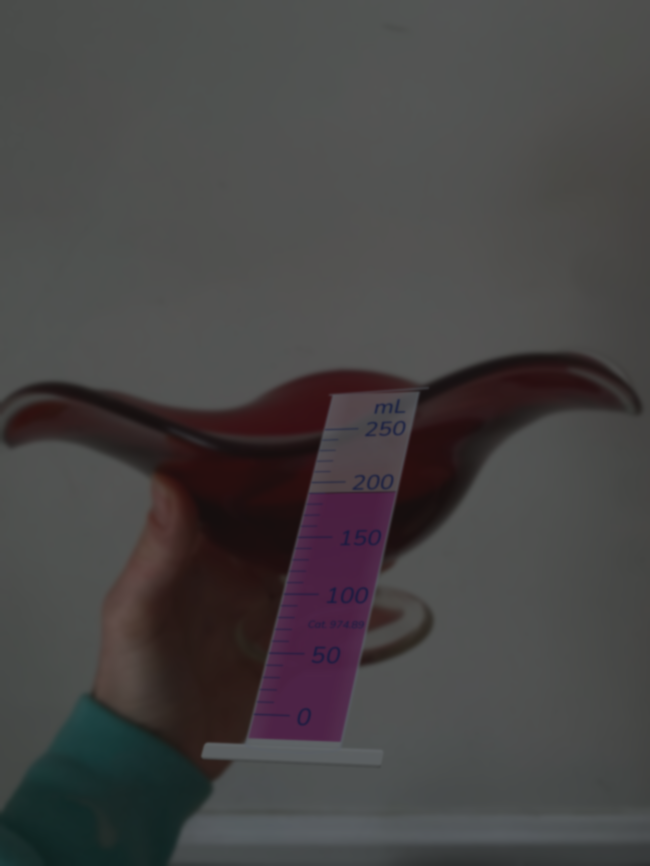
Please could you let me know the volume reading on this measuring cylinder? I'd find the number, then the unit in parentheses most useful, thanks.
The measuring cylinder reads 190 (mL)
